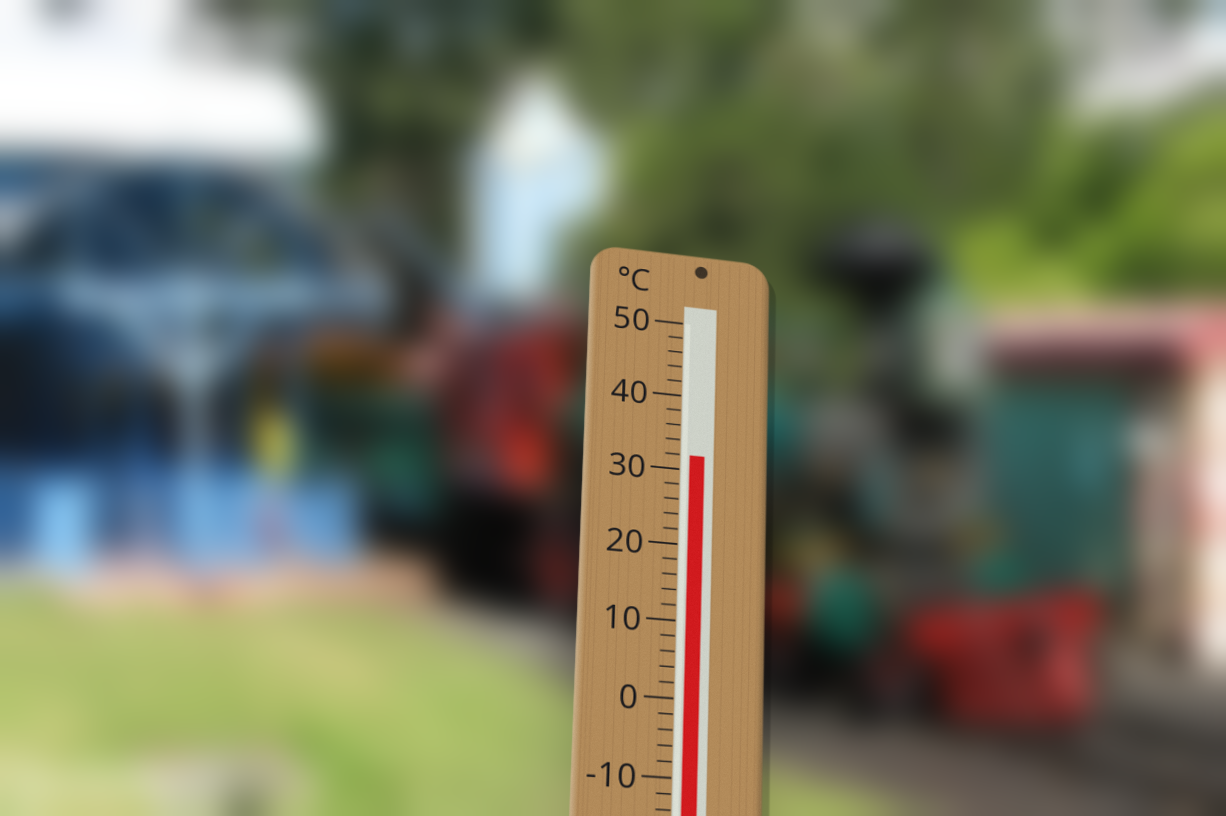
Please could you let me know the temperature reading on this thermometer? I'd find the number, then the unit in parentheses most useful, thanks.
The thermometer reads 32 (°C)
